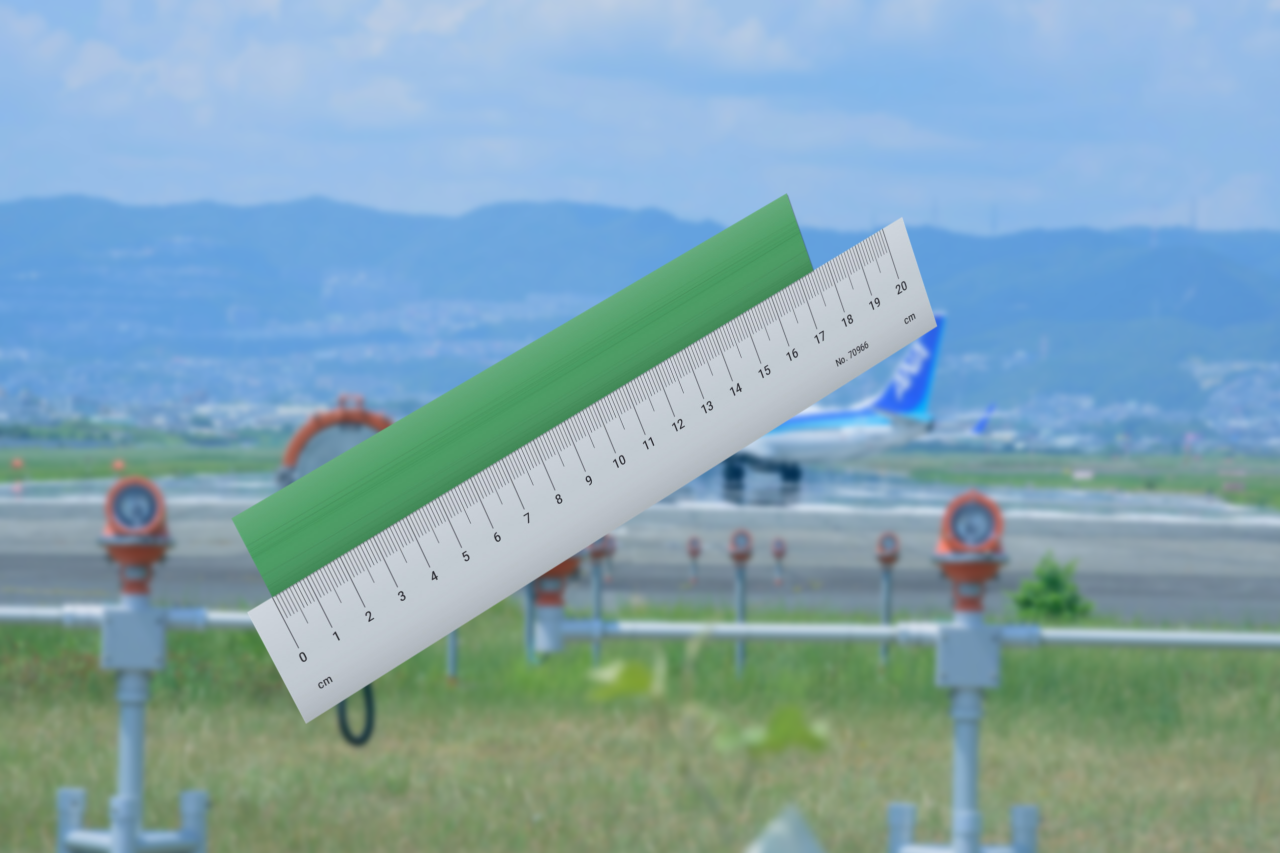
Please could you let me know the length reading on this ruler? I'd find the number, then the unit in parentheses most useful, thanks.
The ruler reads 17.5 (cm)
